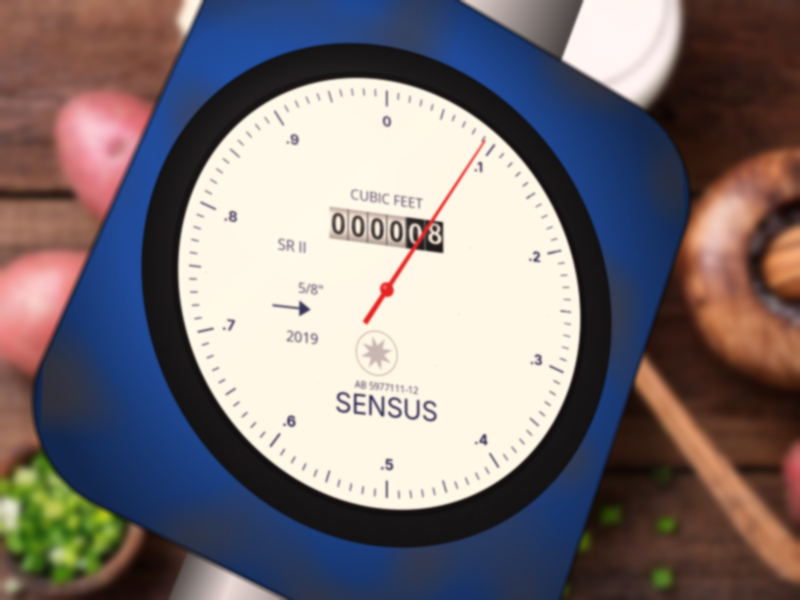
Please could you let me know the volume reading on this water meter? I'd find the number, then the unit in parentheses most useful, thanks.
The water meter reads 8.09 (ft³)
